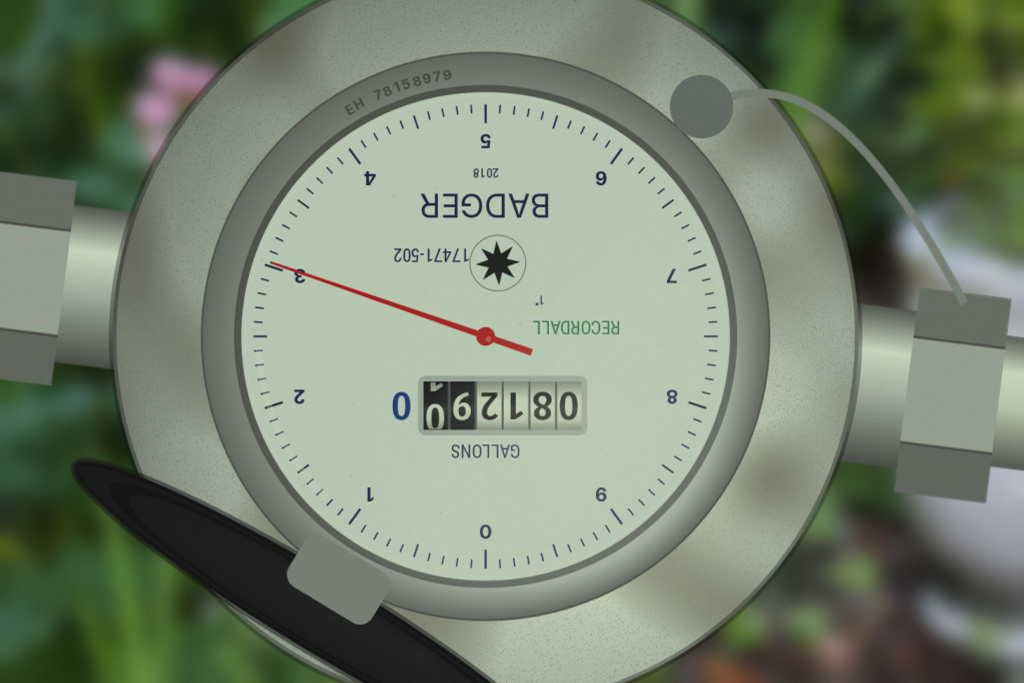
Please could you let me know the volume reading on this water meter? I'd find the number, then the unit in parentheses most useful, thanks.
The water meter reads 812903.0 (gal)
